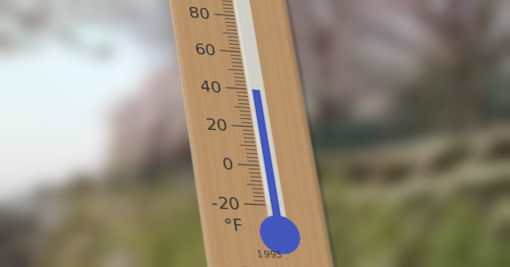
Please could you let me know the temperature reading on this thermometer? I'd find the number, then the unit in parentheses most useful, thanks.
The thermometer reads 40 (°F)
